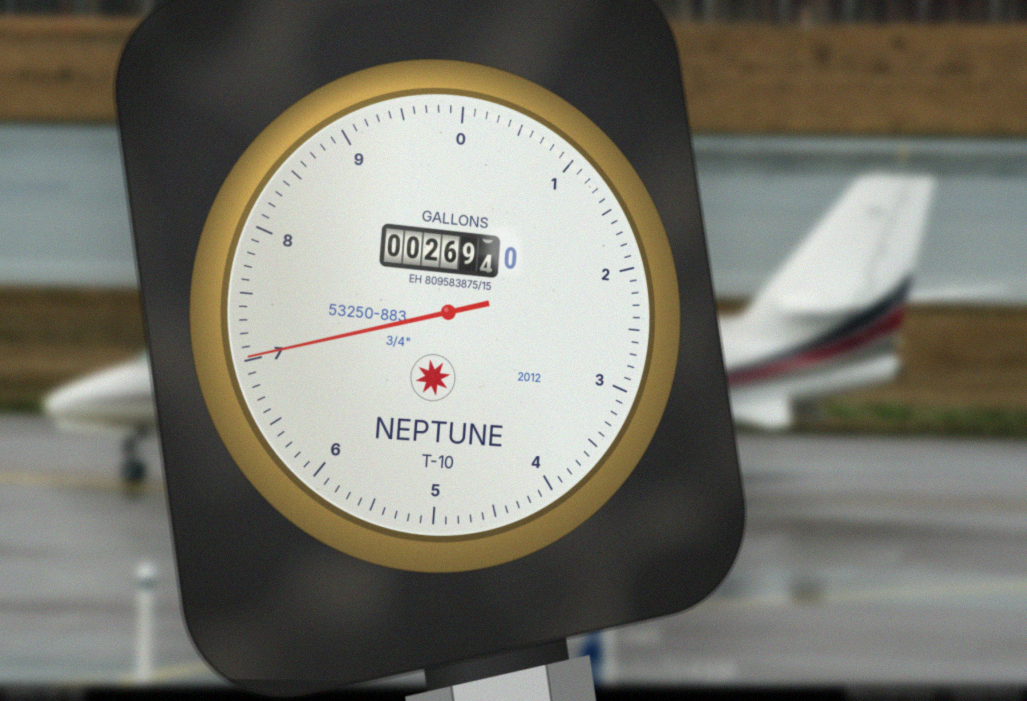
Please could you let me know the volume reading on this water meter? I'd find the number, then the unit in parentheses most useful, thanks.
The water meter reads 26937.0 (gal)
